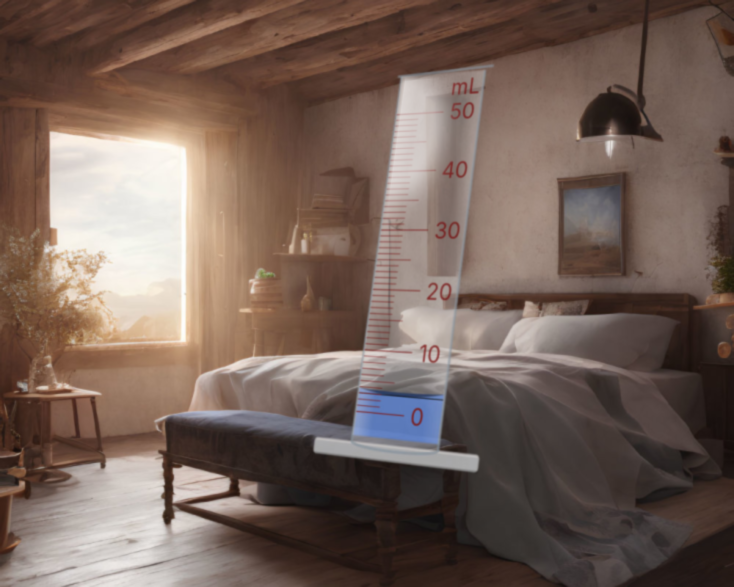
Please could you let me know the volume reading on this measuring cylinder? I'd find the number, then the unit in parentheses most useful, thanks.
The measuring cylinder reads 3 (mL)
